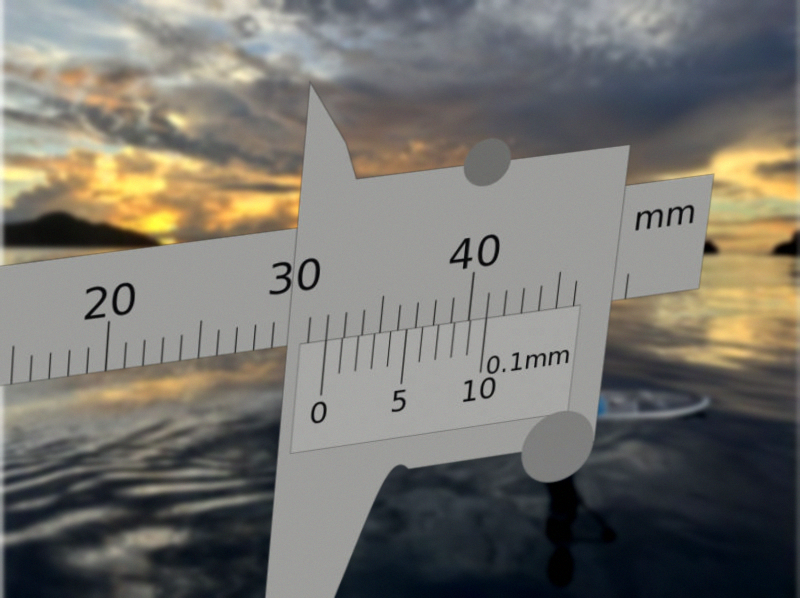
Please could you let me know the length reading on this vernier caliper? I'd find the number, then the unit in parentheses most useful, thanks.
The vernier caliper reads 32.0 (mm)
